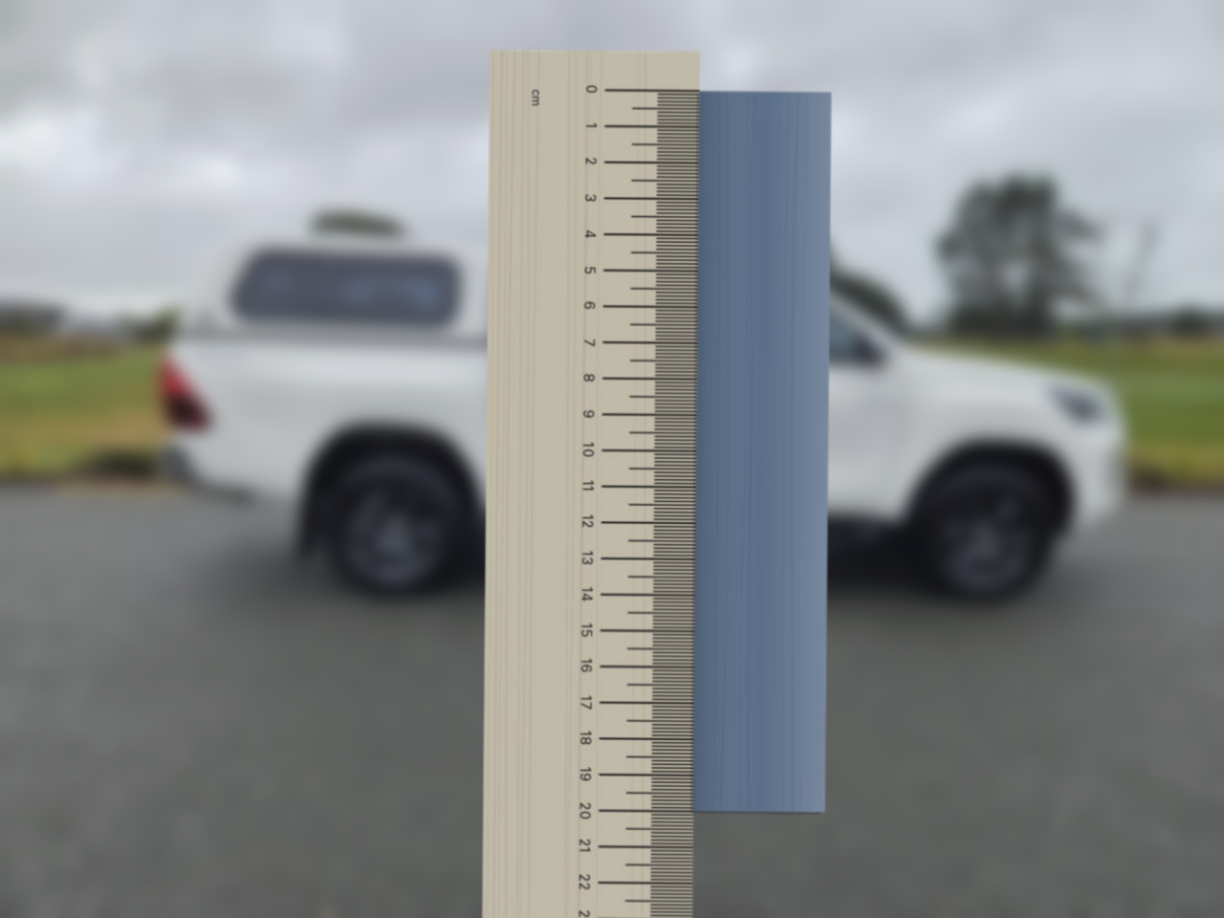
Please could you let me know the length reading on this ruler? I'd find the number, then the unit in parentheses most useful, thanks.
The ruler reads 20 (cm)
